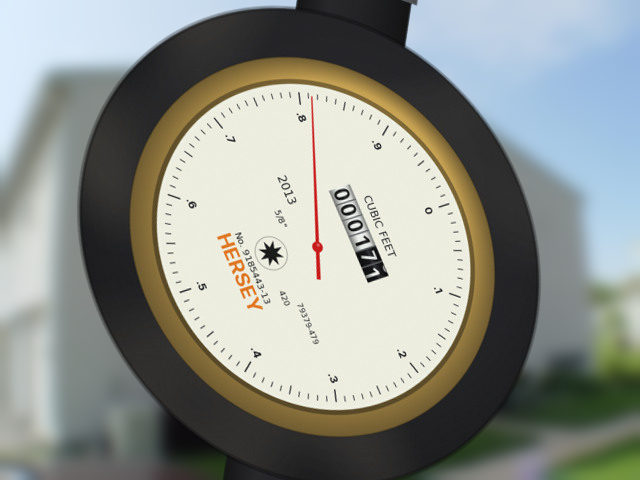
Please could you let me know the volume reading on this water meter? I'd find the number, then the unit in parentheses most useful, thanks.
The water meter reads 170.81 (ft³)
